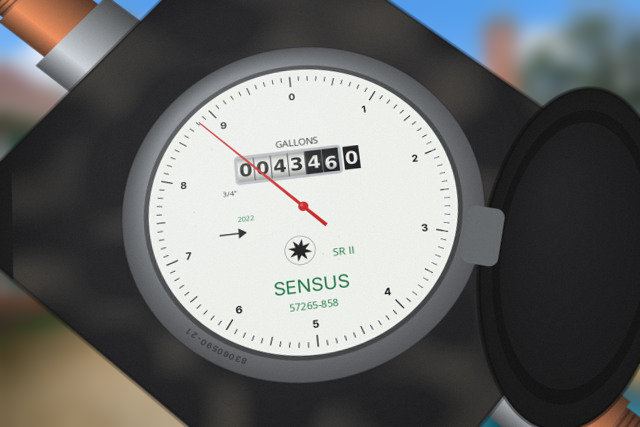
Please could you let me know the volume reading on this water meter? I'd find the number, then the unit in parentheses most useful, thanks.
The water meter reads 43458.8 (gal)
